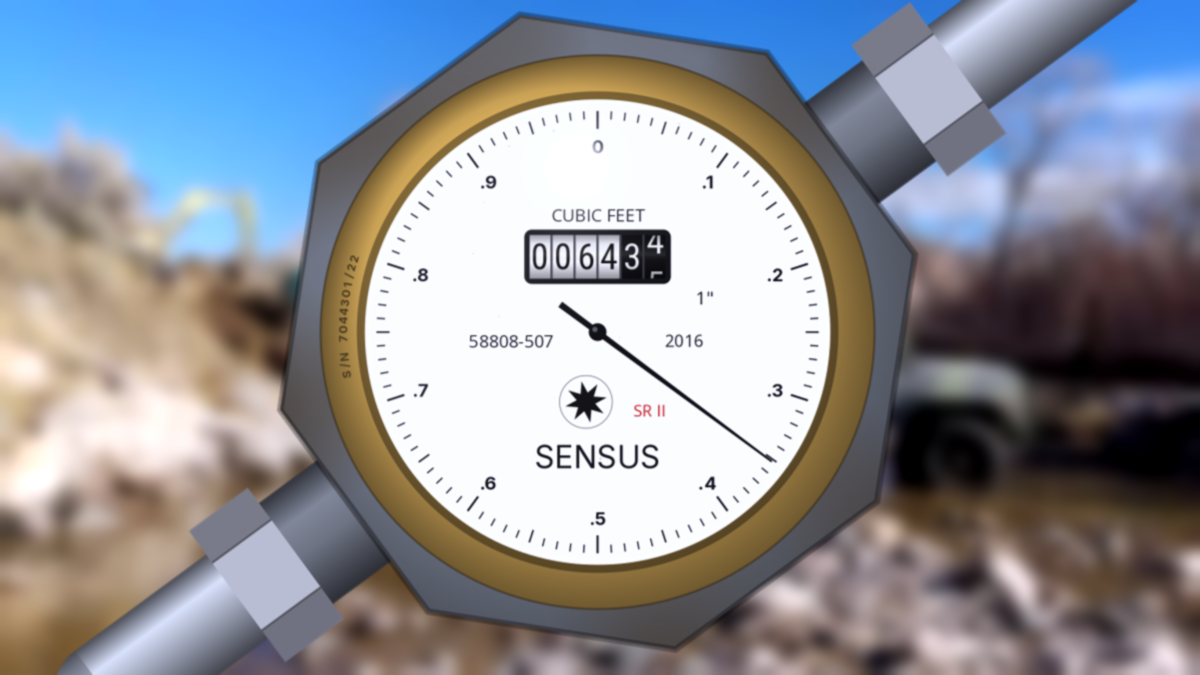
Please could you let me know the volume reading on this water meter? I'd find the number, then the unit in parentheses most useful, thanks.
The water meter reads 6434.35 (ft³)
